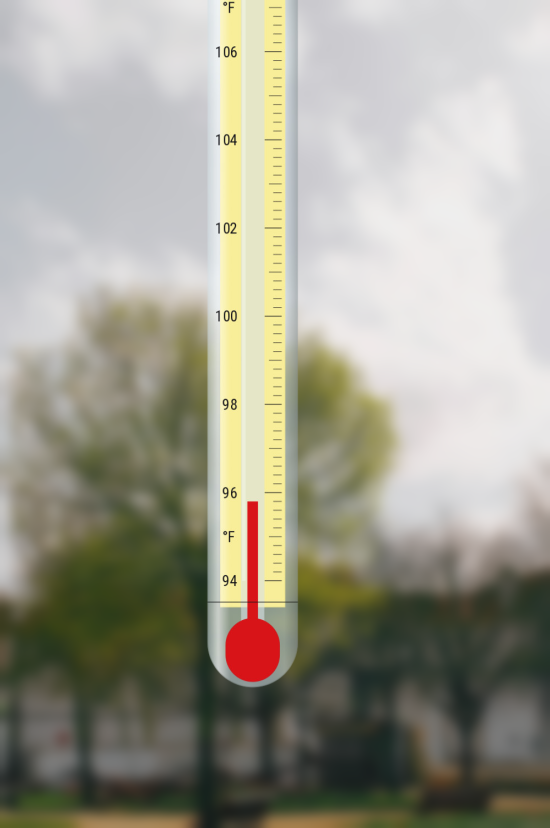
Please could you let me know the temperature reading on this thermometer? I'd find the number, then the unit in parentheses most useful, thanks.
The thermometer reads 95.8 (°F)
